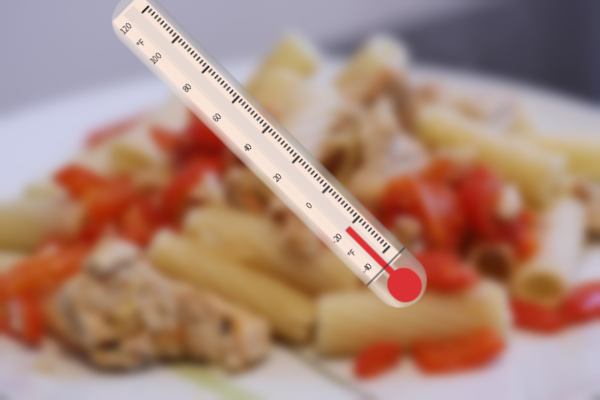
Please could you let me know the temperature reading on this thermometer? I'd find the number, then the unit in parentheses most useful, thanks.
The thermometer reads -20 (°F)
